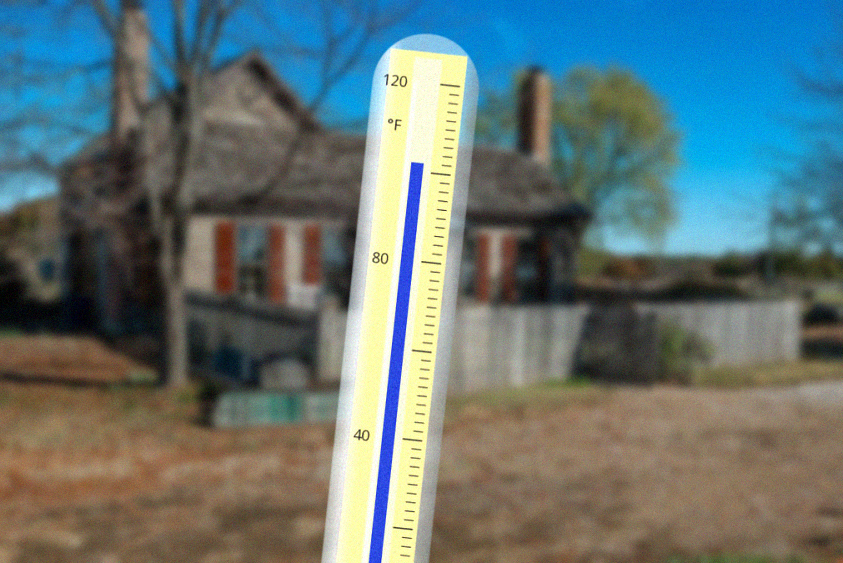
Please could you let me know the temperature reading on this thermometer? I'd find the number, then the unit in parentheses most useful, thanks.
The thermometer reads 102 (°F)
